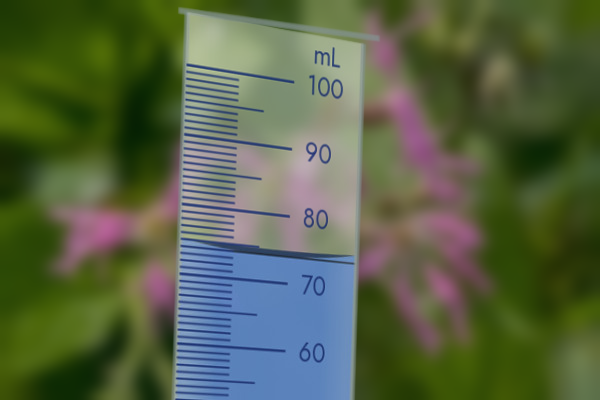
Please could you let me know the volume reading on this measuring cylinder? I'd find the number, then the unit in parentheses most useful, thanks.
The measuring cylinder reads 74 (mL)
